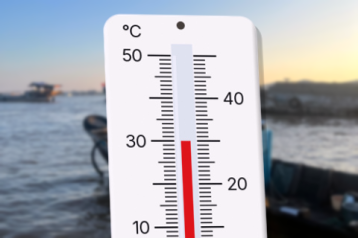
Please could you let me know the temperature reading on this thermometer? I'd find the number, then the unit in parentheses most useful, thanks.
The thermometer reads 30 (°C)
